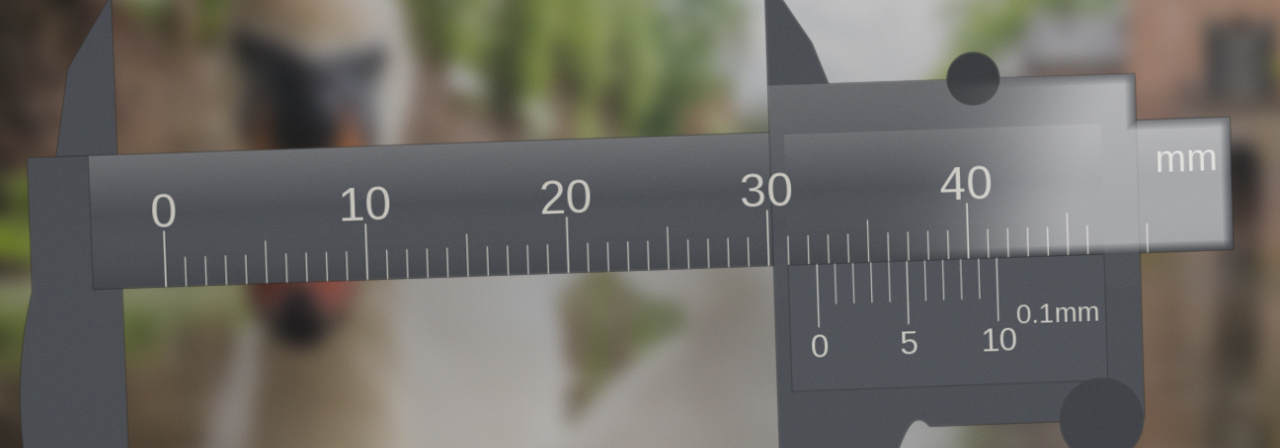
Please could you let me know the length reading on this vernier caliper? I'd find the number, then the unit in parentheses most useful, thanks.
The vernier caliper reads 32.4 (mm)
